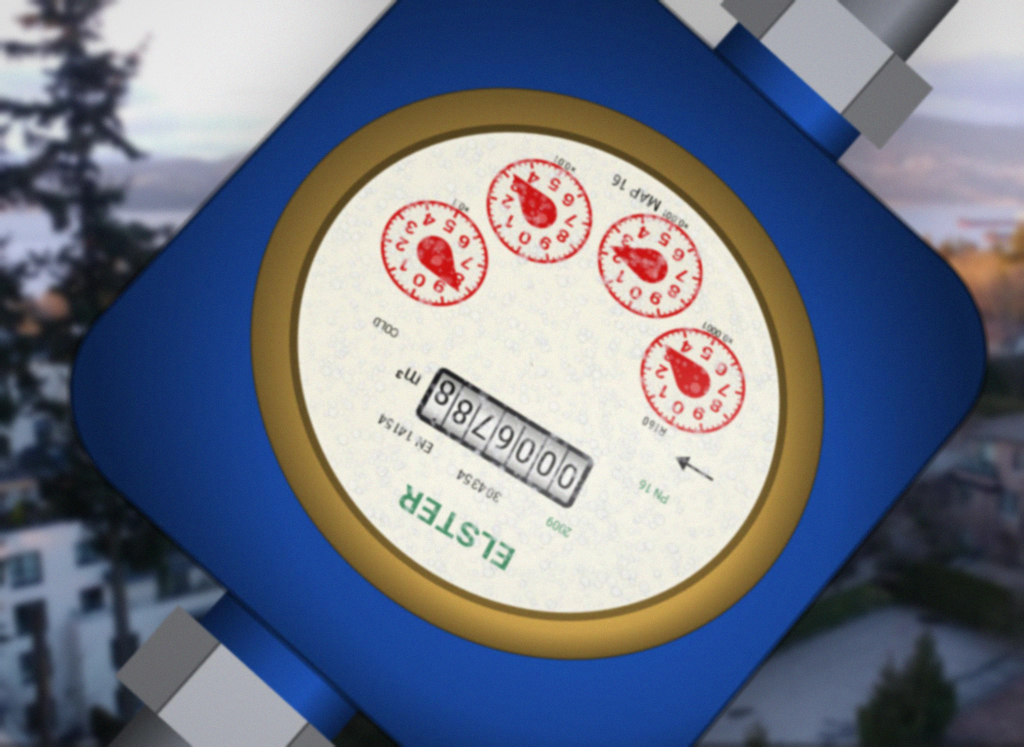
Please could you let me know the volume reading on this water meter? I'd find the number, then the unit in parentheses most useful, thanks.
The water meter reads 6787.8323 (m³)
